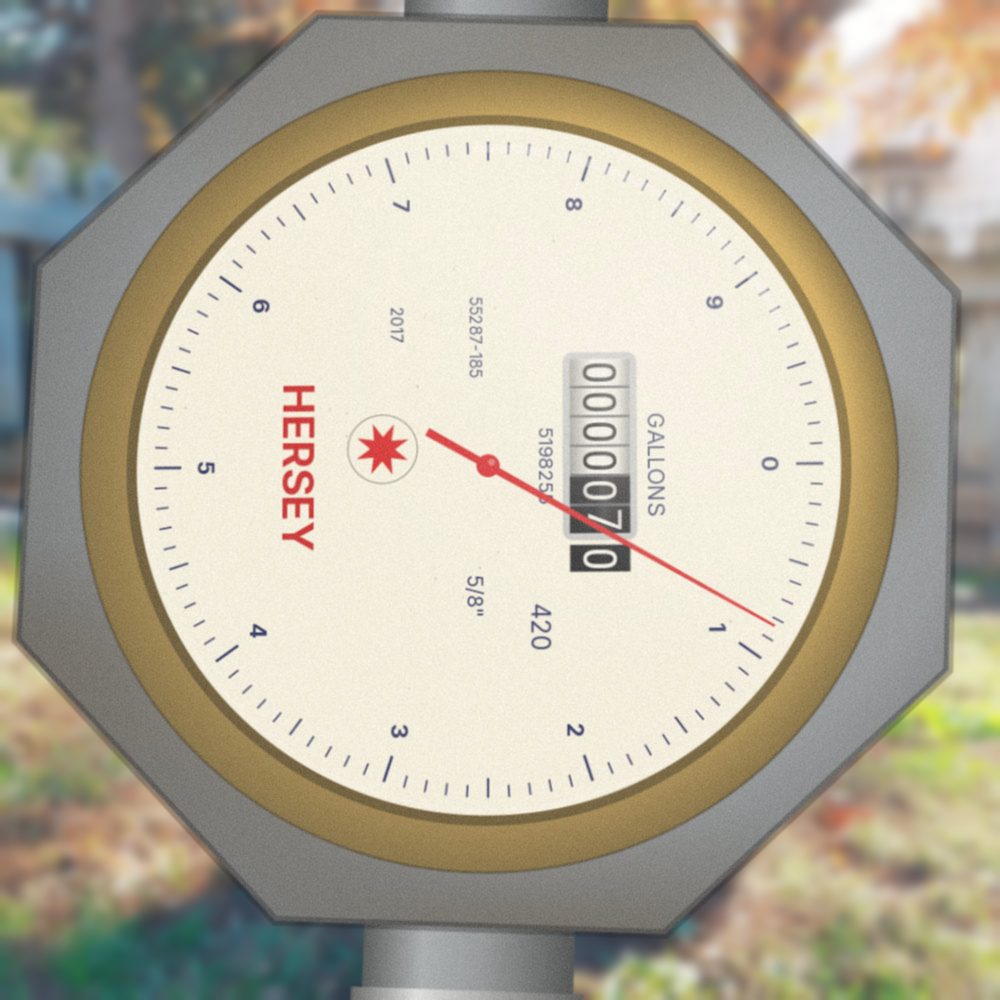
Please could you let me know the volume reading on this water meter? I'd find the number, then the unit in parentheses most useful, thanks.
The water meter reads 70.8 (gal)
